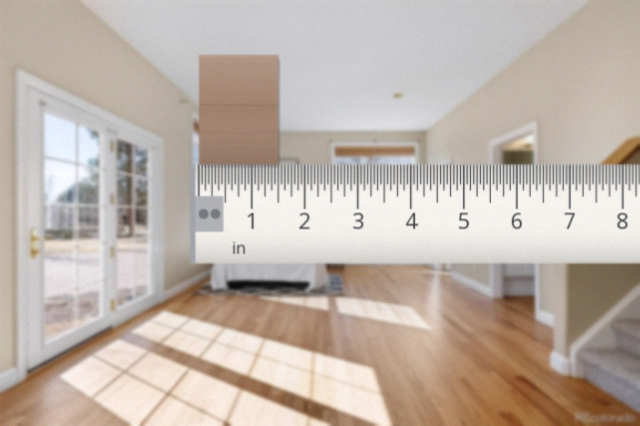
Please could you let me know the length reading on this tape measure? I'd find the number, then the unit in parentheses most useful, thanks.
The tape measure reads 1.5 (in)
